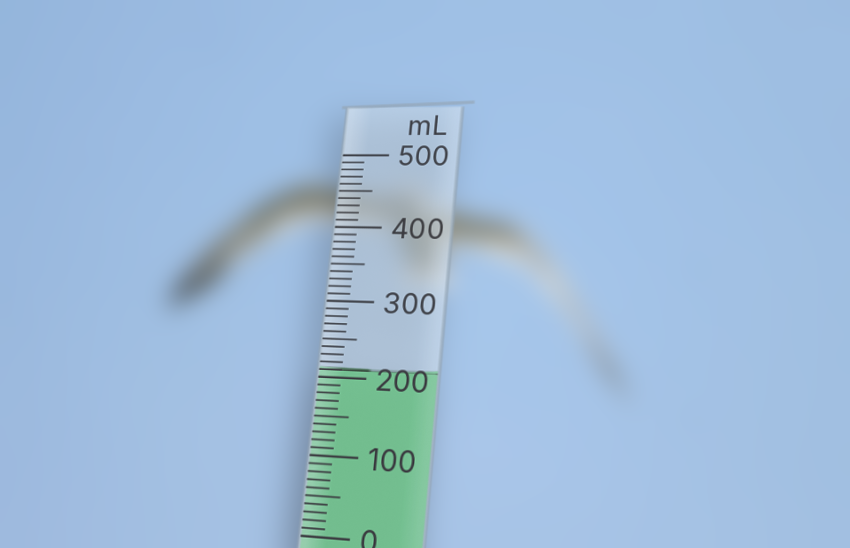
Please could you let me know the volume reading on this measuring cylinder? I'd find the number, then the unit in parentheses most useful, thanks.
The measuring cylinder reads 210 (mL)
